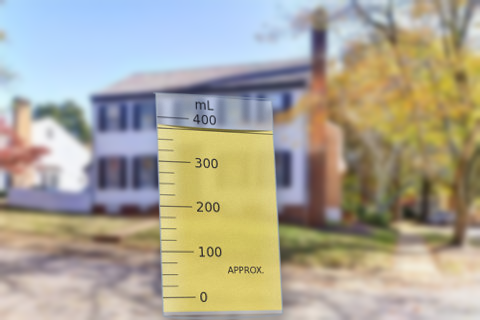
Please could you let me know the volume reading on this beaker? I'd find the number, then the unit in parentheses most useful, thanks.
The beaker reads 375 (mL)
